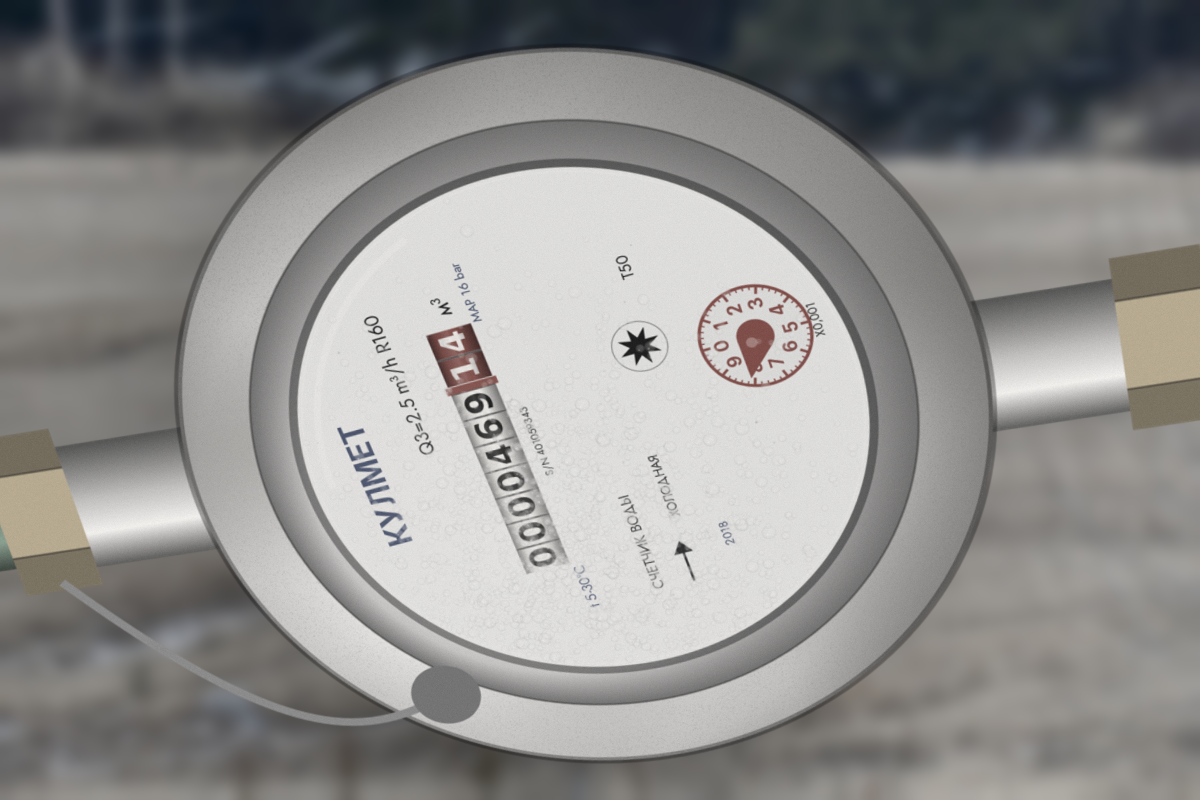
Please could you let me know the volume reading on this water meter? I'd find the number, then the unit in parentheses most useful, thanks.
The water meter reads 469.148 (m³)
